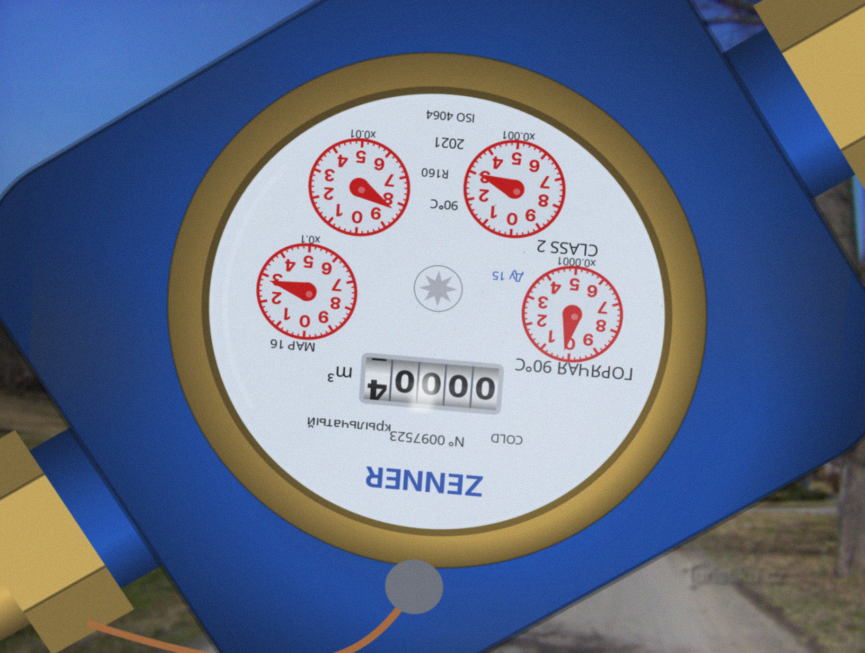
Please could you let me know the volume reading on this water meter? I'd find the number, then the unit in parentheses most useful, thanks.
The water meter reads 4.2830 (m³)
